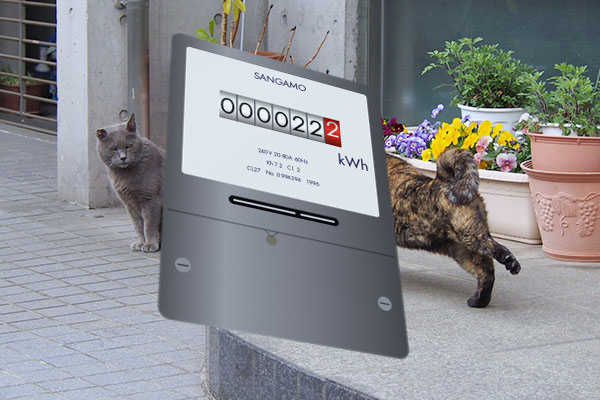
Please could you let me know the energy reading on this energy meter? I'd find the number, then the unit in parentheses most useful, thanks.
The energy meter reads 22.2 (kWh)
